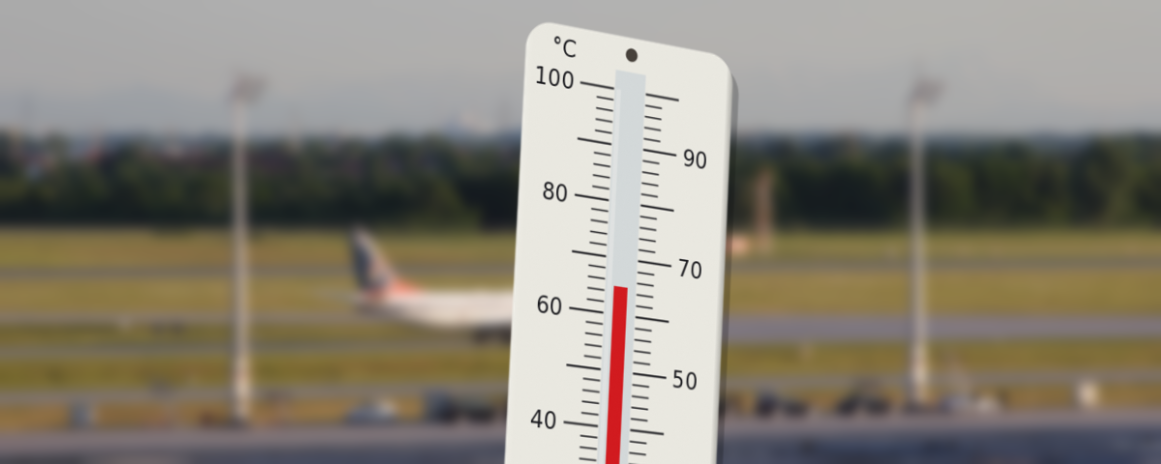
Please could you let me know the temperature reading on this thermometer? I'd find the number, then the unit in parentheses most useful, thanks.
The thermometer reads 65 (°C)
